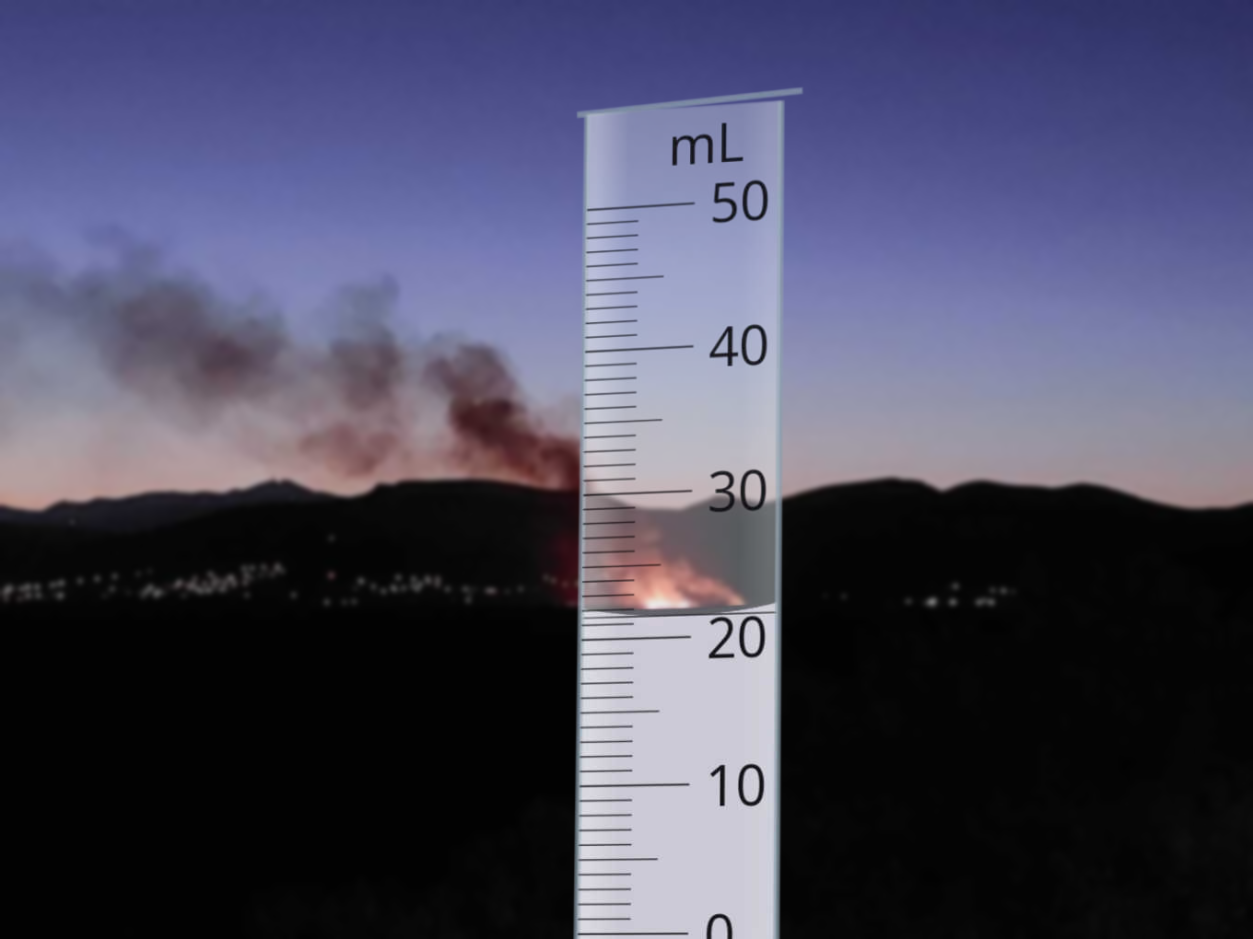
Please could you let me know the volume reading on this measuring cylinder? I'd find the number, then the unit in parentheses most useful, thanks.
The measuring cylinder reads 21.5 (mL)
